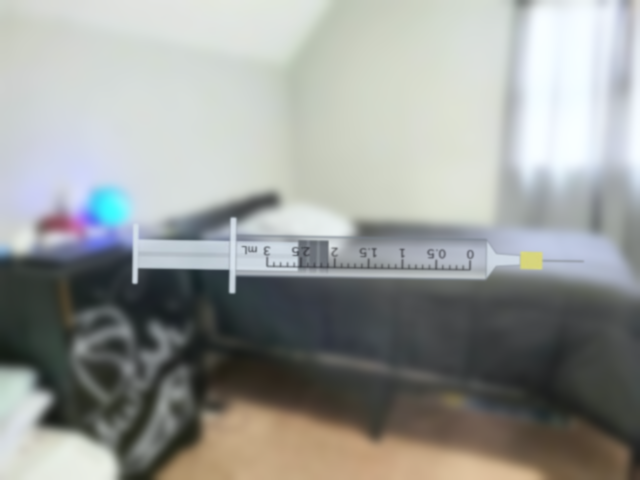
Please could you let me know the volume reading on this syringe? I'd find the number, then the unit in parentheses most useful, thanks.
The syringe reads 2.1 (mL)
